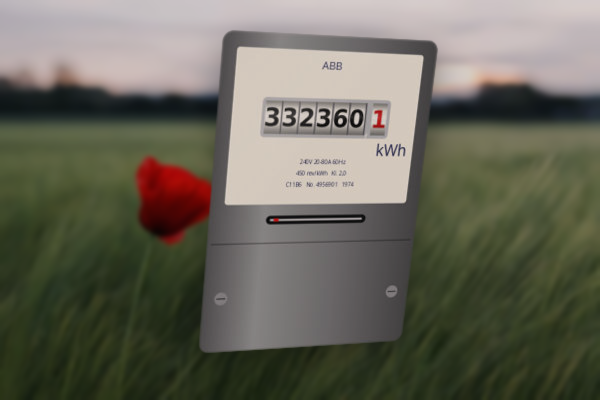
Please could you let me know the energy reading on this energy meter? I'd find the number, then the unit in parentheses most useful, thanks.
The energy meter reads 332360.1 (kWh)
